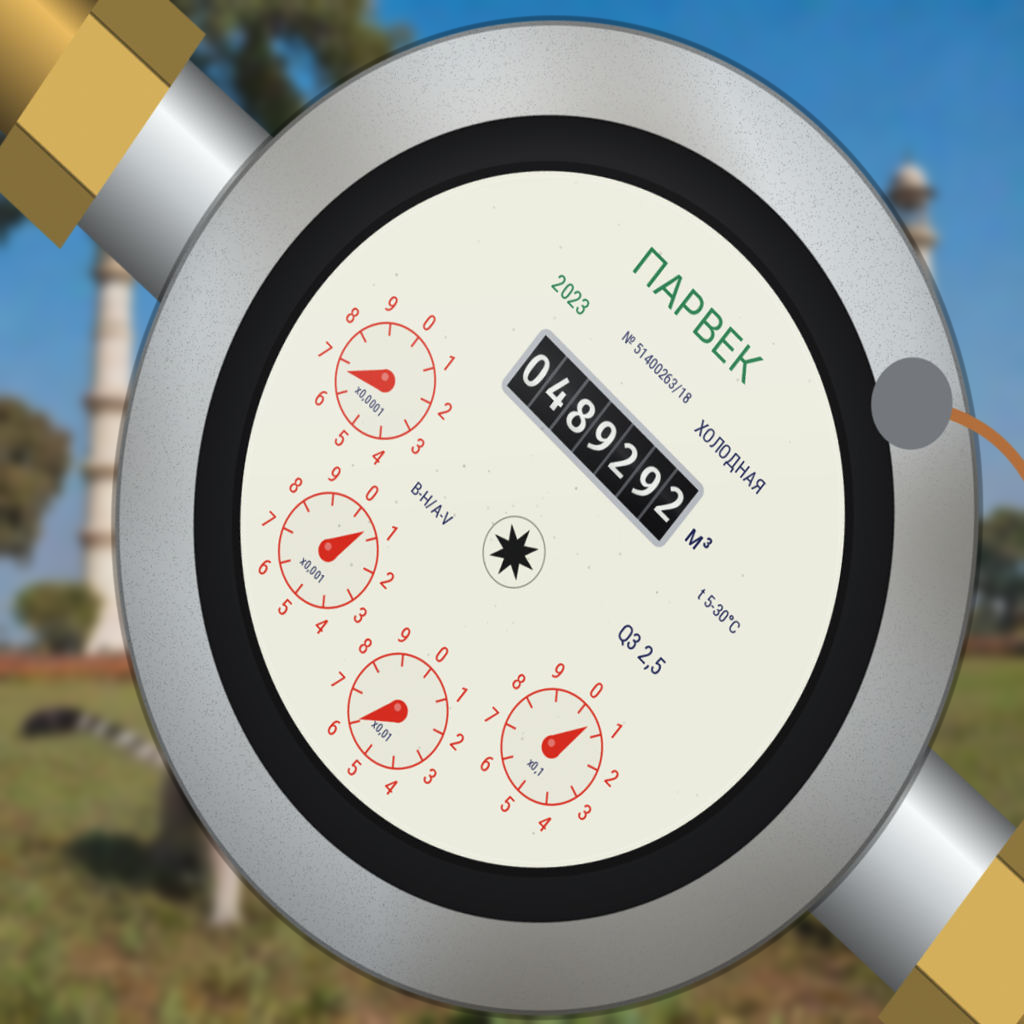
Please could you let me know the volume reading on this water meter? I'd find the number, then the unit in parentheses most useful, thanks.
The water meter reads 489292.0606 (m³)
